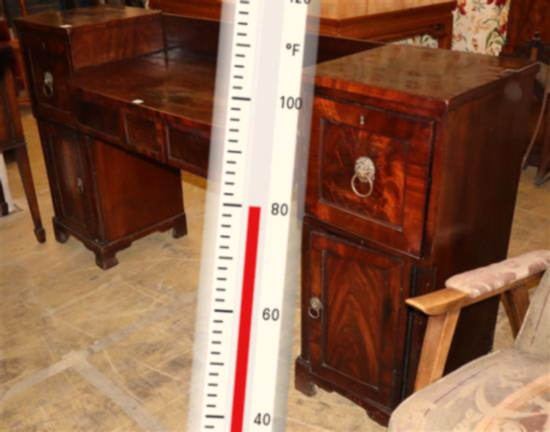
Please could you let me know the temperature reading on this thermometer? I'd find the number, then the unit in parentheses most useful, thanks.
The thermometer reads 80 (°F)
